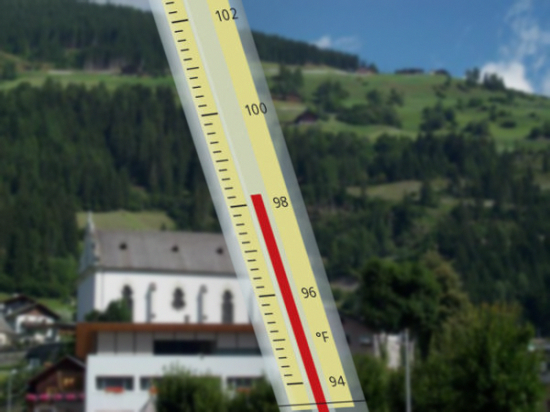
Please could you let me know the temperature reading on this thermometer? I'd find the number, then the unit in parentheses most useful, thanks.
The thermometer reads 98.2 (°F)
